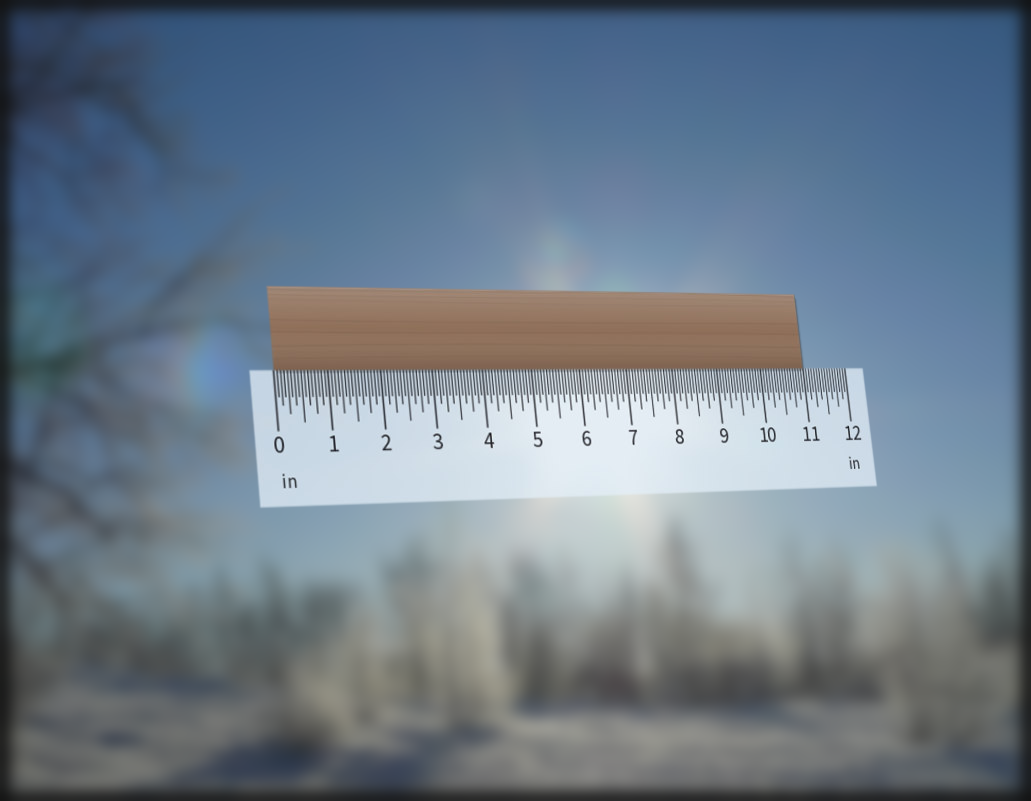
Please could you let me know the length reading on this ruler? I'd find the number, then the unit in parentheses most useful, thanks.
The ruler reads 11 (in)
